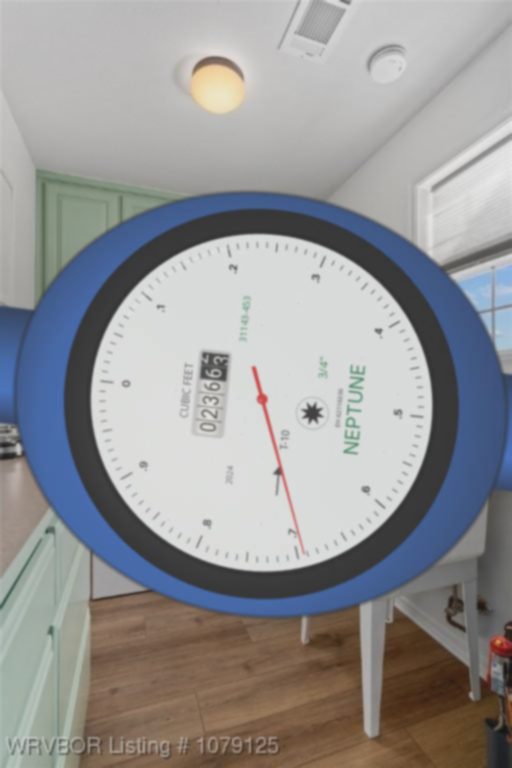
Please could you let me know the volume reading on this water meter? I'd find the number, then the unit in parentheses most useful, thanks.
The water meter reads 23662.69 (ft³)
